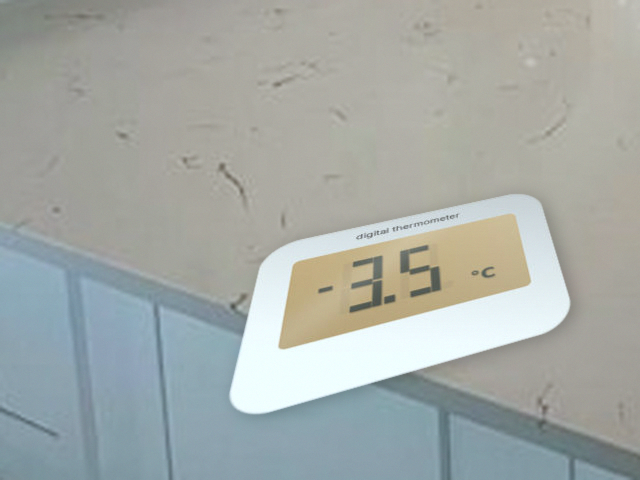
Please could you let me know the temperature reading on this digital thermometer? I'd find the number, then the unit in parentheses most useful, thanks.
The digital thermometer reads -3.5 (°C)
